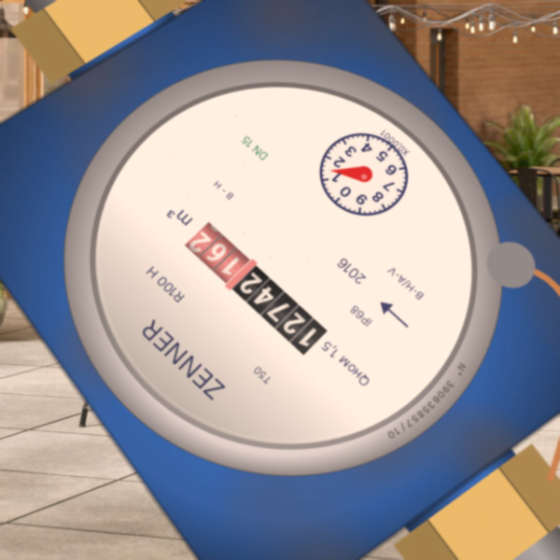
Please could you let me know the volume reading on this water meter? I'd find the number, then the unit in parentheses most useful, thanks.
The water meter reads 12742.1621 (m³)
